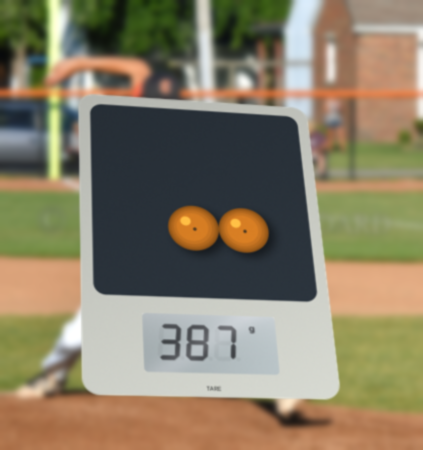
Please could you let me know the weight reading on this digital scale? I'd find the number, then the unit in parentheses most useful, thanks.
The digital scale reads 387 (g)
